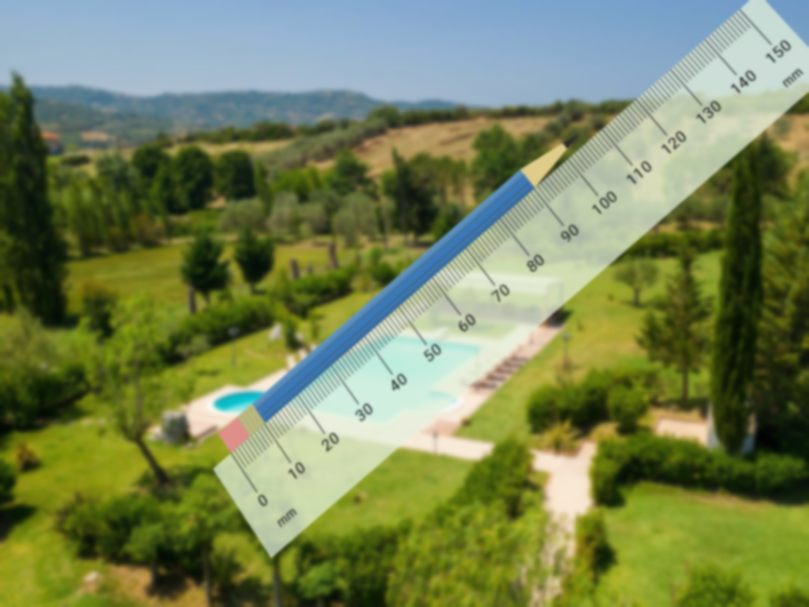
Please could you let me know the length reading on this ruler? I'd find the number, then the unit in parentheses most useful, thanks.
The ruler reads 105 (mm)
